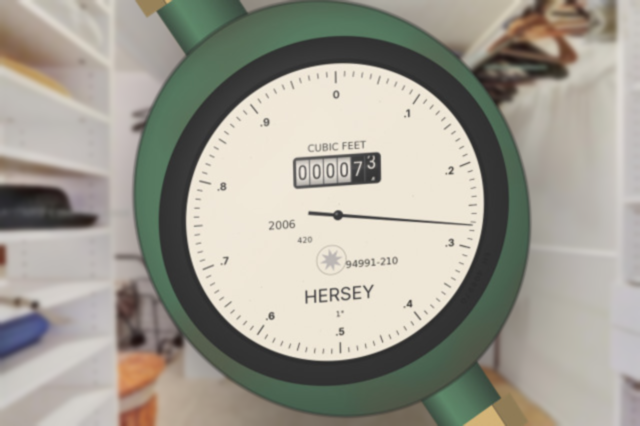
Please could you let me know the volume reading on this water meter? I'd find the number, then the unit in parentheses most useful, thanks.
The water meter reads 73.27 (ft³)
